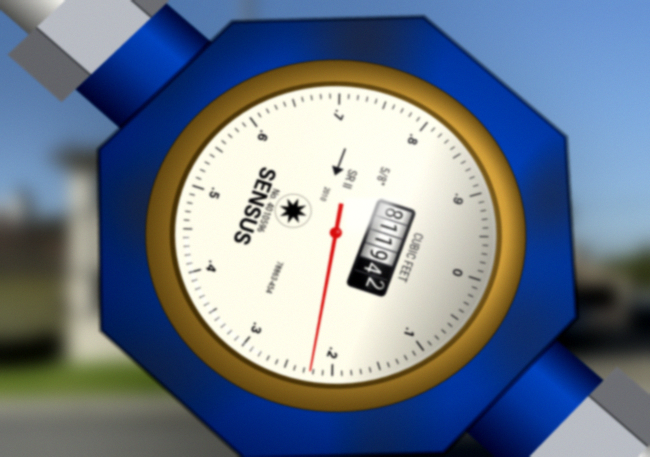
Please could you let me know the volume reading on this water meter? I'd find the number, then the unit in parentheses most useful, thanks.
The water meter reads 811942.22 (ft³)
